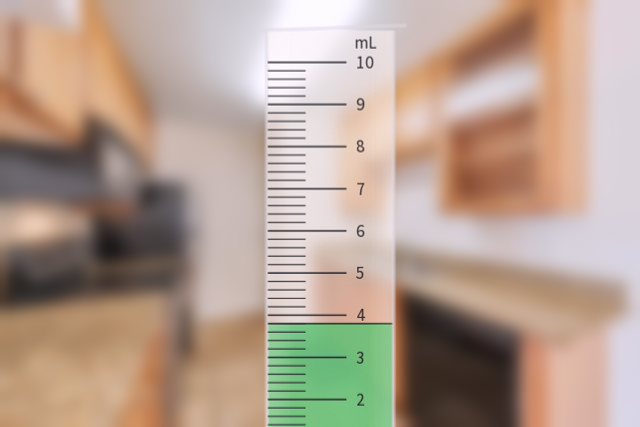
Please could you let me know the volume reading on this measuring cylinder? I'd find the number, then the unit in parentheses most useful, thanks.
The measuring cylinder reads 3.8 (mL)
